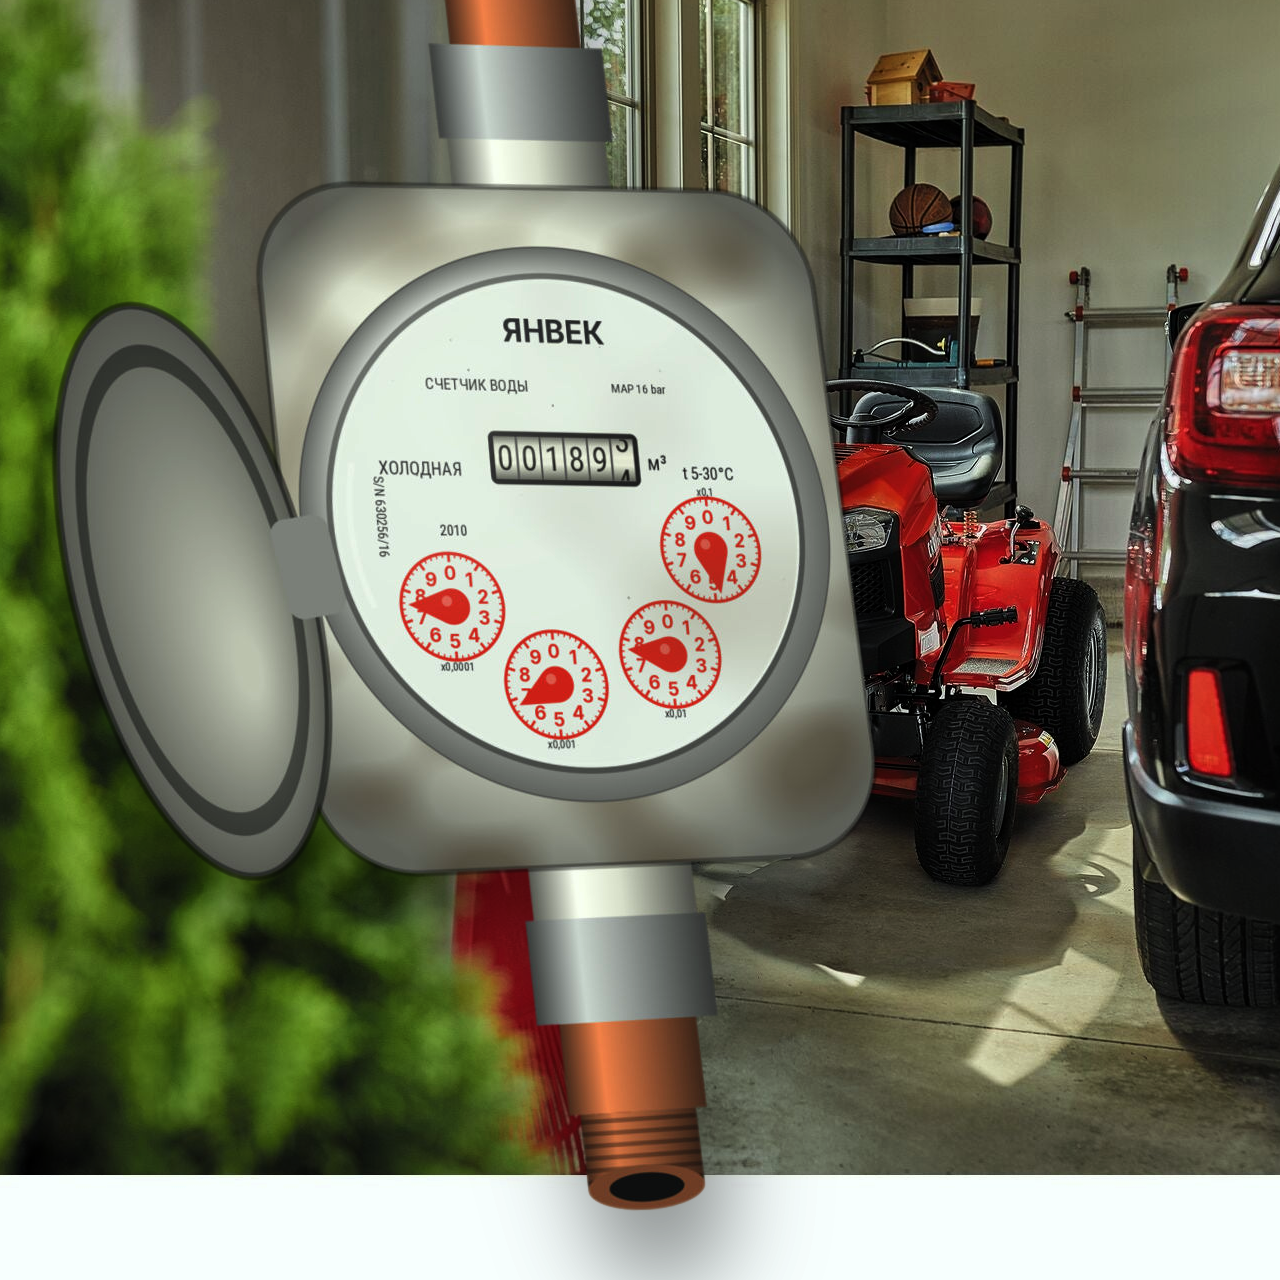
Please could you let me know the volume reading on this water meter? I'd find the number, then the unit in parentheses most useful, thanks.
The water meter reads 1893.4767 (m³)
